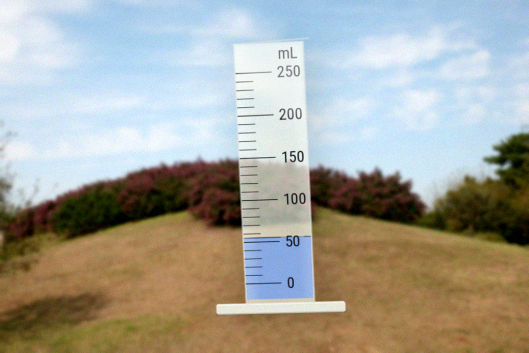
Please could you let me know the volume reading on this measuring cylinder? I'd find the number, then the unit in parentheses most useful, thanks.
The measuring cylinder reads 55 (mL)
